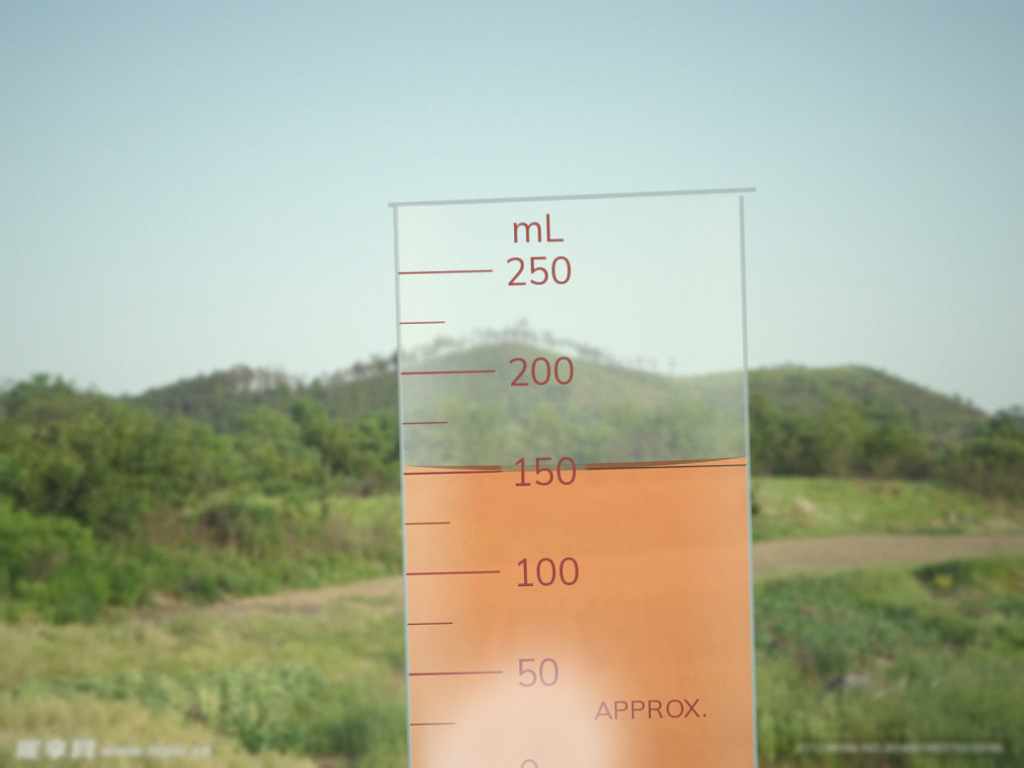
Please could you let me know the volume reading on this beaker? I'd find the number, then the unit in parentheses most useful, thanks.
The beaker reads 150 (mL)
